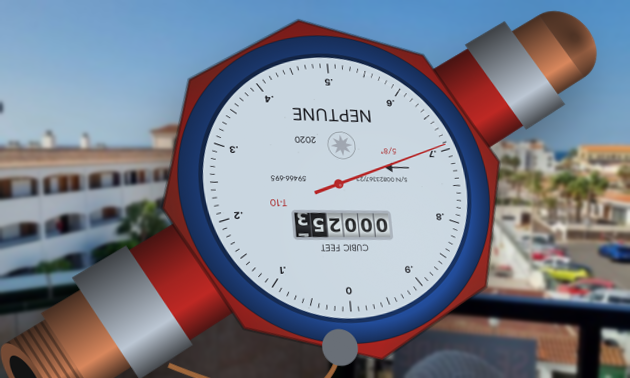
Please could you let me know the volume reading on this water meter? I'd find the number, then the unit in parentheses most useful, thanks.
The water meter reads 252.69 (ft³)
